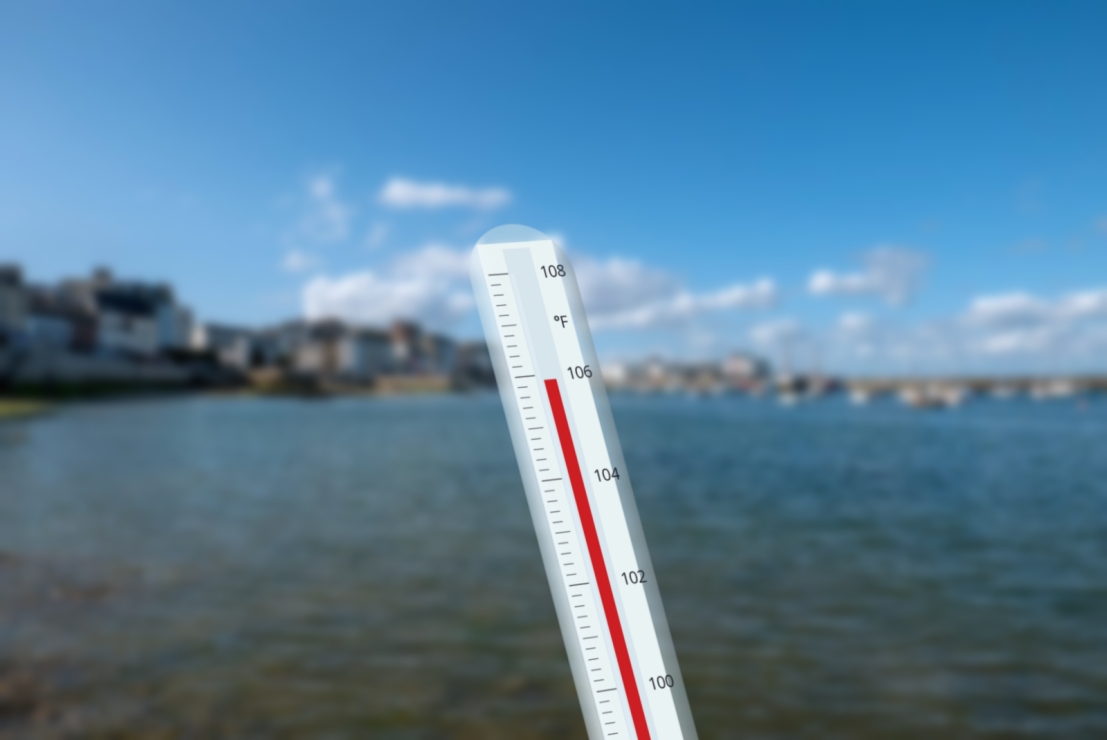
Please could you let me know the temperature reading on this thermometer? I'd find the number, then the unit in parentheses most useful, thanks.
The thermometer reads 105.9 (°F)
